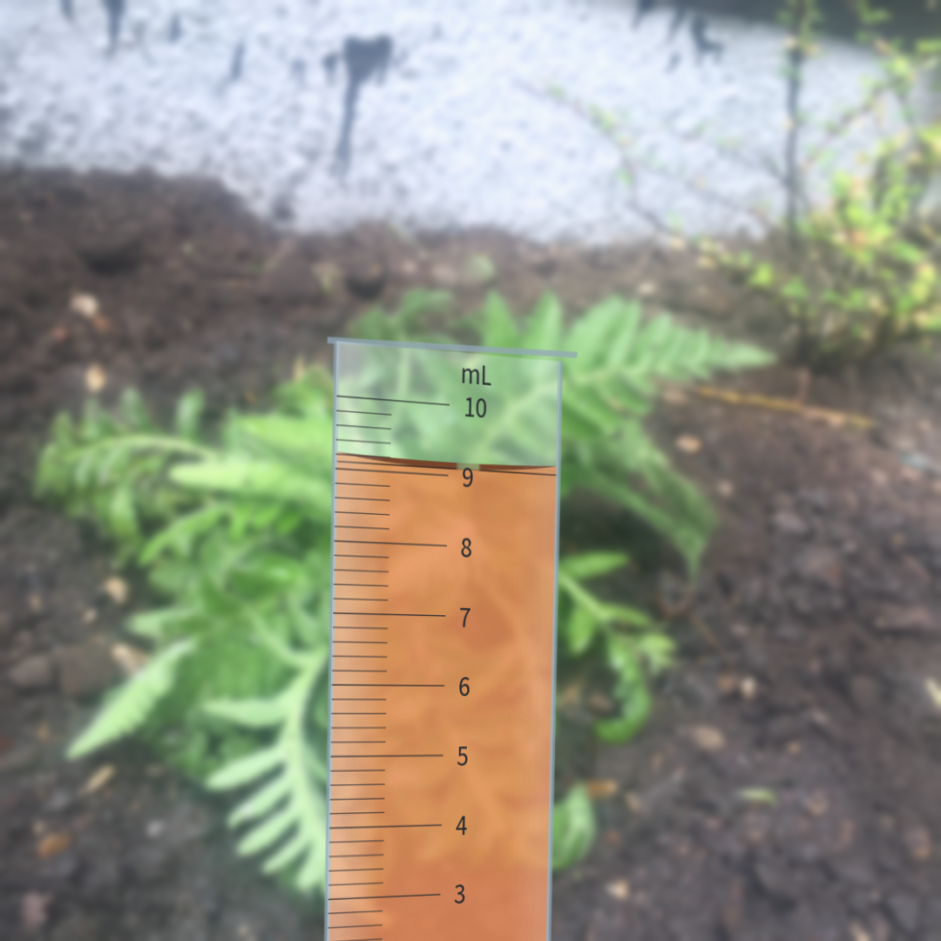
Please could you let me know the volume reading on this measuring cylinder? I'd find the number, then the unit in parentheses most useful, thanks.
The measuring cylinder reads 9.1 (mL)
